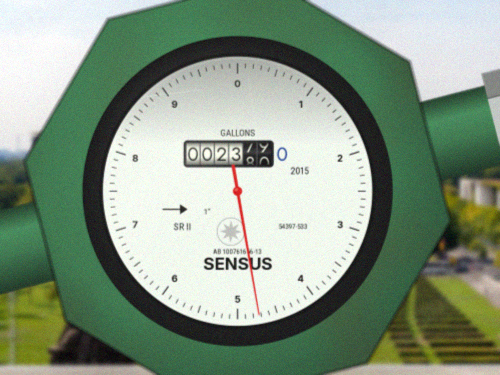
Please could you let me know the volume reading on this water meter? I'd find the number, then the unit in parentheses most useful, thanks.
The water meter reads 23794.7 (gal)
